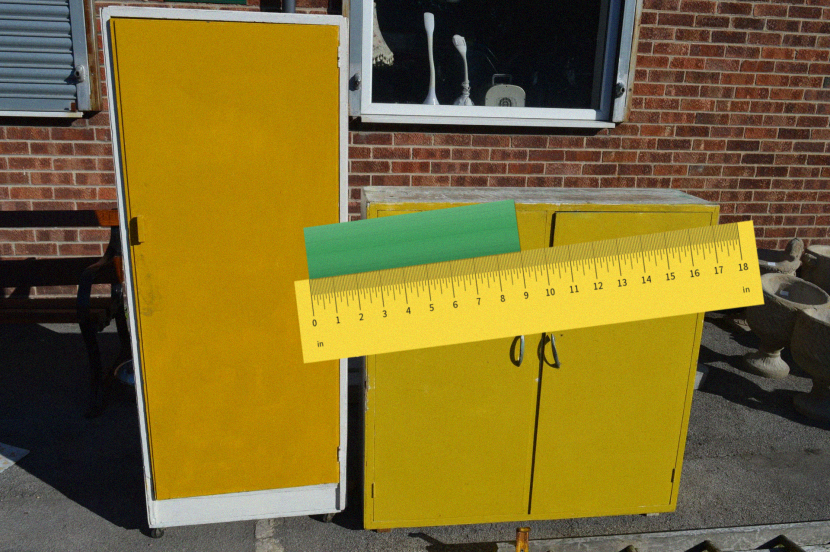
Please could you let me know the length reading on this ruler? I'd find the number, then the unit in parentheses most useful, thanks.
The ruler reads 9 (in)
